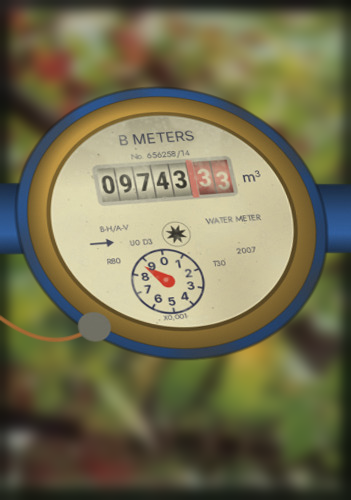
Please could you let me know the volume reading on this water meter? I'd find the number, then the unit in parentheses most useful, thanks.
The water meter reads 9743.328 (m³)
